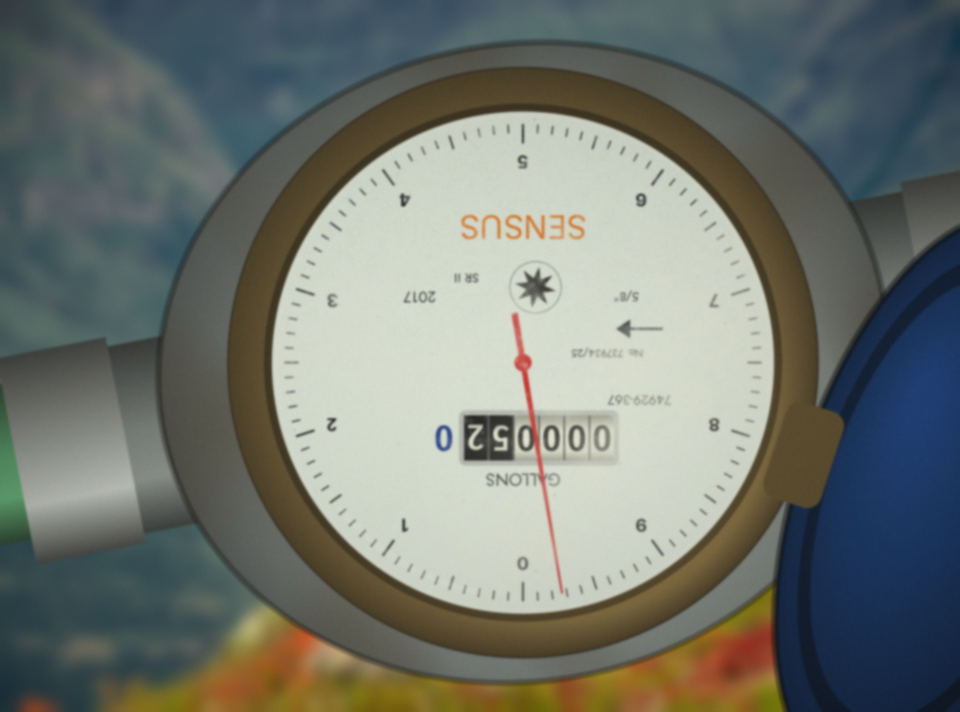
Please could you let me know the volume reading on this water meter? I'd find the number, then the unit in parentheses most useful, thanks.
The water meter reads 519.7 (gal)
